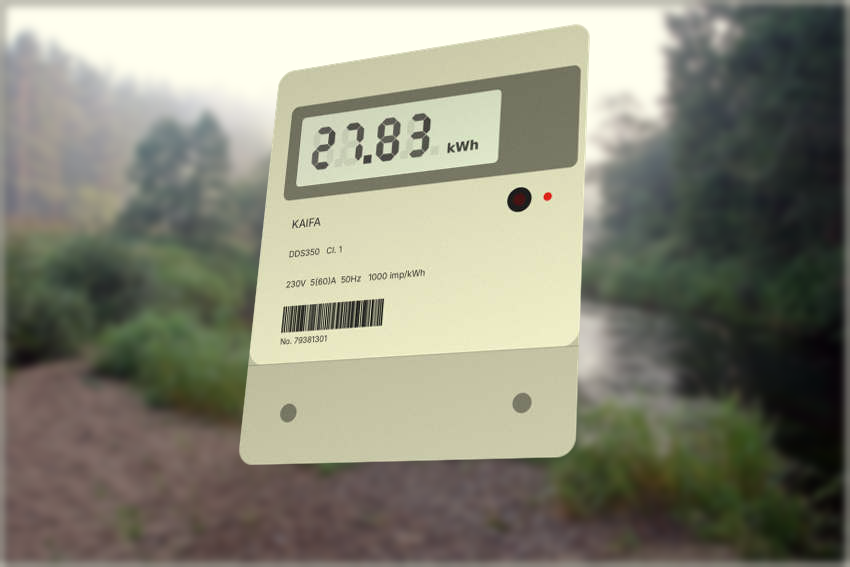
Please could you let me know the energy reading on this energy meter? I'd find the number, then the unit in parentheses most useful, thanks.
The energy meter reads 27.83 (kWh)
